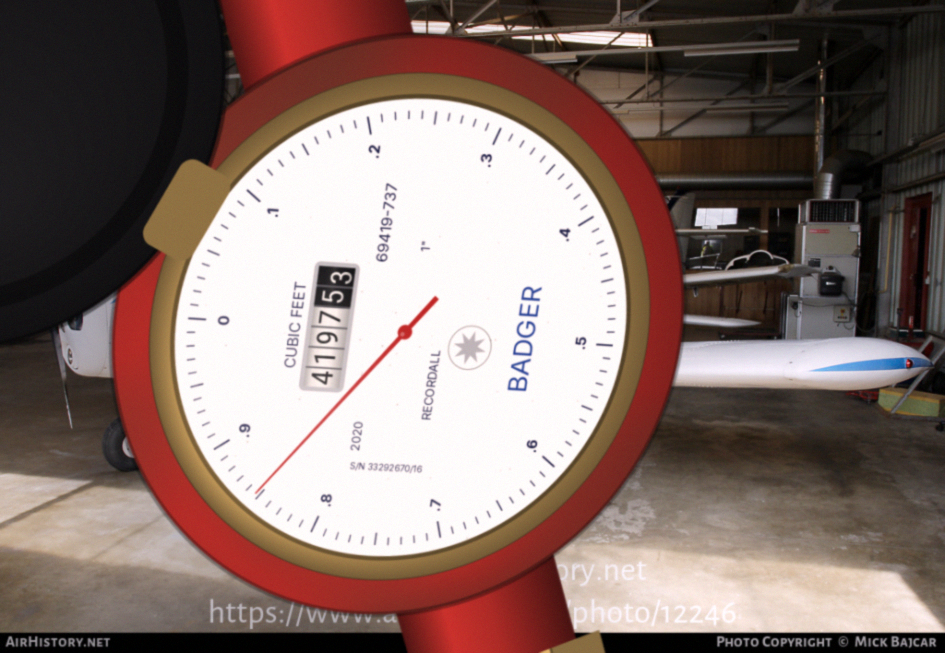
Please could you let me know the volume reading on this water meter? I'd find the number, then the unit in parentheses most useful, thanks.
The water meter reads 419752.85 (ft³)
